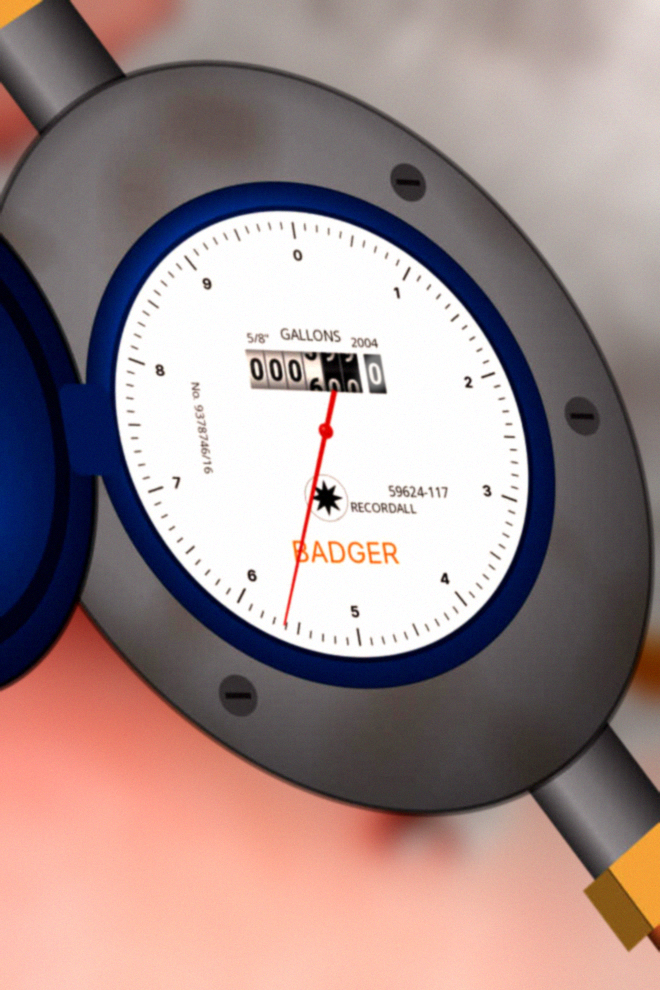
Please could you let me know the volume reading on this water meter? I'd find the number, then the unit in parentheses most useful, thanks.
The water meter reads 5995.6 (gal)
